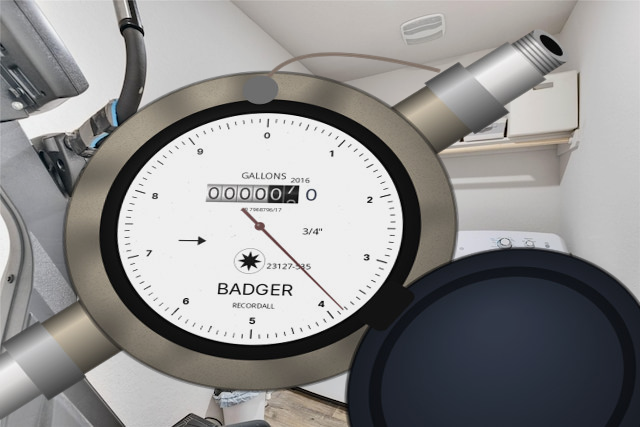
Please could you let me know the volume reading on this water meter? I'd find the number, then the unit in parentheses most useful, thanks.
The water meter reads 73.8 (gal)
